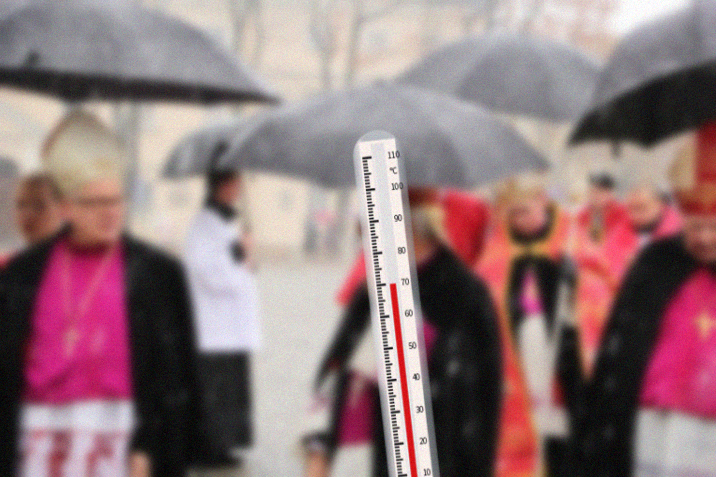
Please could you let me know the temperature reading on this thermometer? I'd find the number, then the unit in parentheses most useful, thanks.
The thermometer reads 70 (°C)
